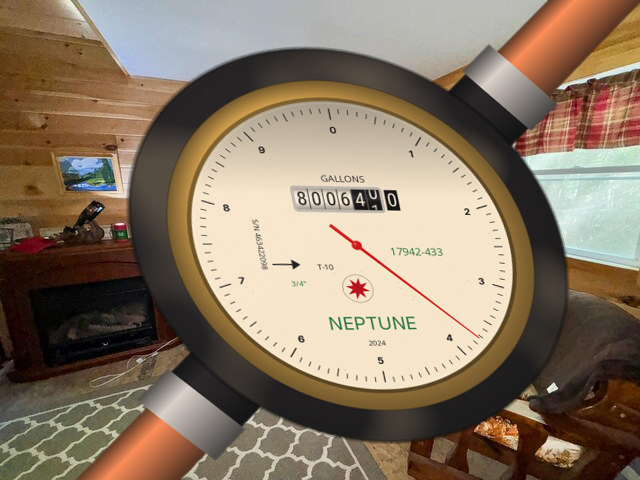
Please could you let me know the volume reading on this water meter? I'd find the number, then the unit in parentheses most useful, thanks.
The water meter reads 8006403.7 (gal)
